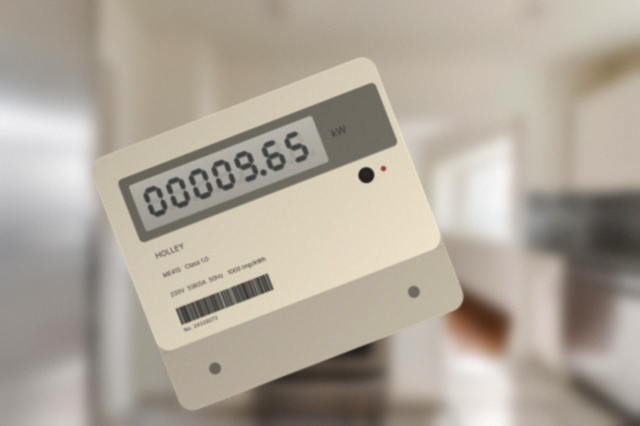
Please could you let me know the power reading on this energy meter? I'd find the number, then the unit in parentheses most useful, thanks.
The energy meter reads 9.65 (kW)
